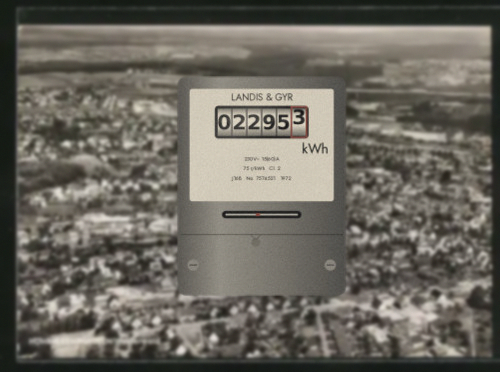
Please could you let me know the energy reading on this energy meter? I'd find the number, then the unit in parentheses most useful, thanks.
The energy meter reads 2295.3 (kWh)
